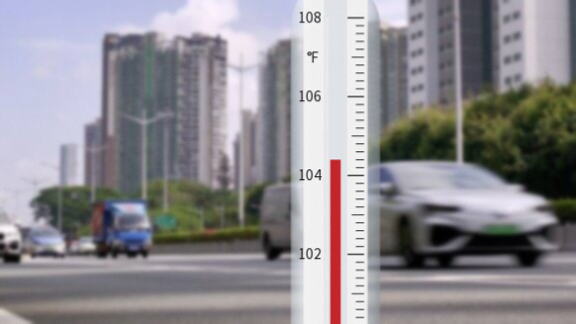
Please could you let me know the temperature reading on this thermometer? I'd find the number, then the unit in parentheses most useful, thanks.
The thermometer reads 104.4 (°F)
